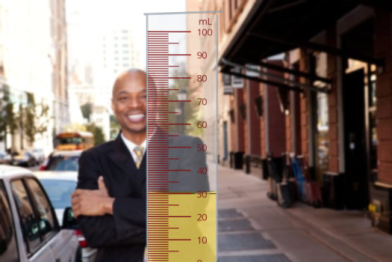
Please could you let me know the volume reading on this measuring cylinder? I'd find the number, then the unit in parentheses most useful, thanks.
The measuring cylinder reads 30 (mL)
